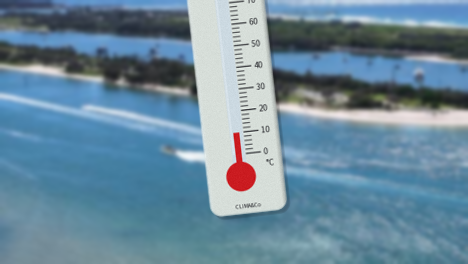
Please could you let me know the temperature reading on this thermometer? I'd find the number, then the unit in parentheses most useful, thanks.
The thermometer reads 10 (°C)
